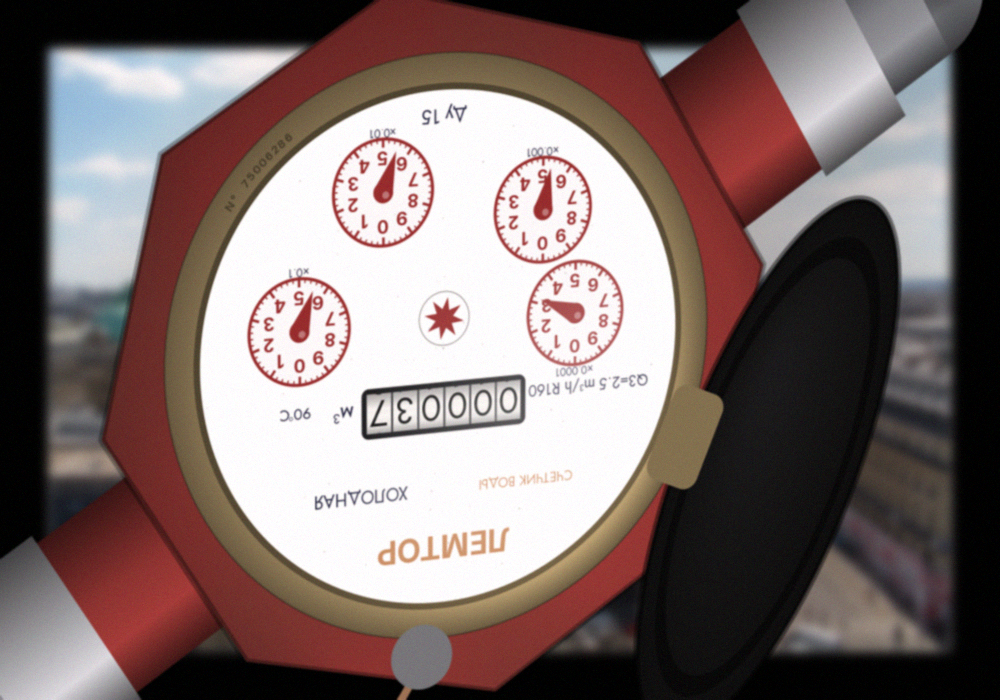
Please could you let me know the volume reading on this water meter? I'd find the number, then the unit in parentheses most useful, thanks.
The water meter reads 37.5553 (m³)
